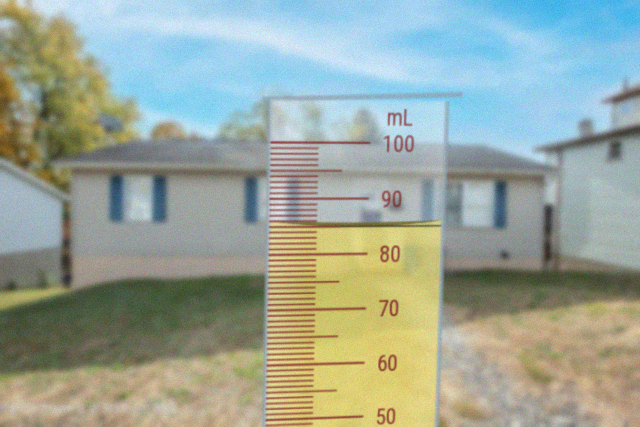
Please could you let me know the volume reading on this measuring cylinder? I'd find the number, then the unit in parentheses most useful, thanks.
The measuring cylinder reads 85 (mL)
